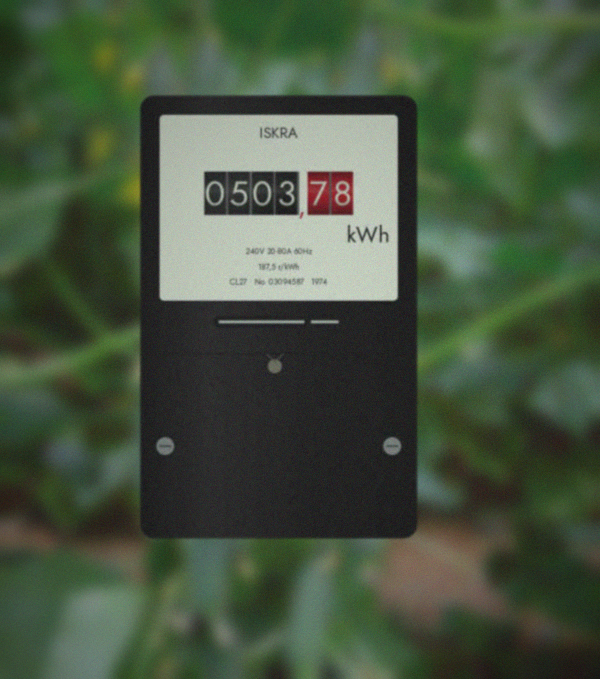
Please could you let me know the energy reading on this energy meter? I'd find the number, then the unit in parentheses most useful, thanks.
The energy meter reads 503.78 (kWh)
